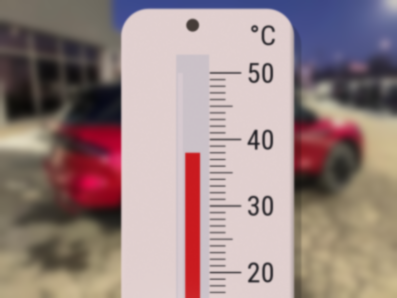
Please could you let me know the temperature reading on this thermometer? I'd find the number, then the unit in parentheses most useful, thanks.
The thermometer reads 38 (°C)
